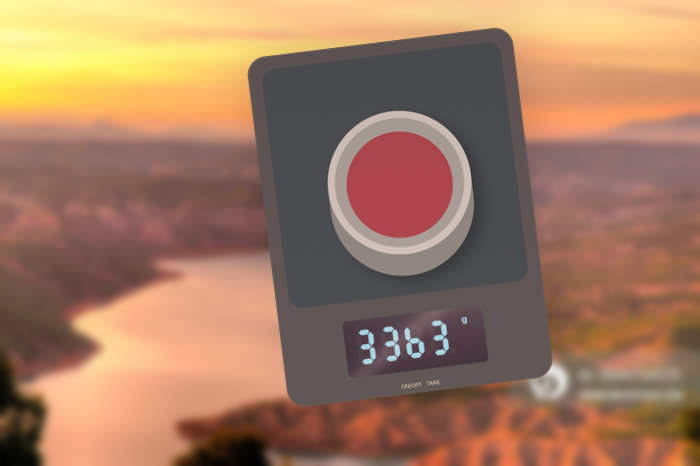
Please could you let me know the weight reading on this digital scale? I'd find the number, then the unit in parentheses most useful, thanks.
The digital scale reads 3363 (g)
